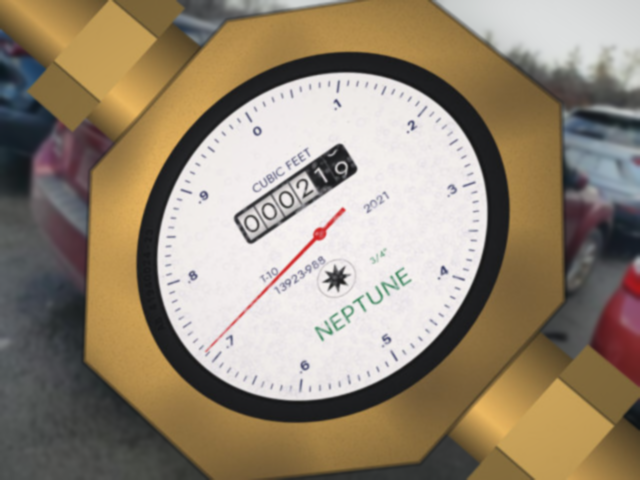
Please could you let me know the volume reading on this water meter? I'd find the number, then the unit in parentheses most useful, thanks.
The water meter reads 218.71 (ft³)
